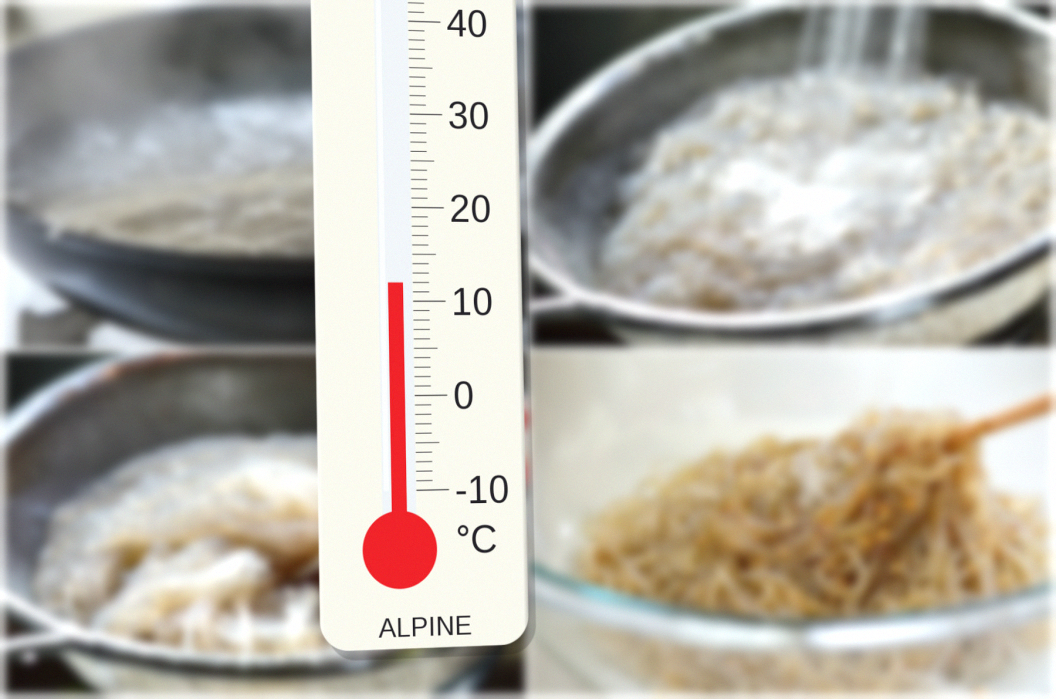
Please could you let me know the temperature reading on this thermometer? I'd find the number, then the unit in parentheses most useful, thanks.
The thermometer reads 12 (°C)
